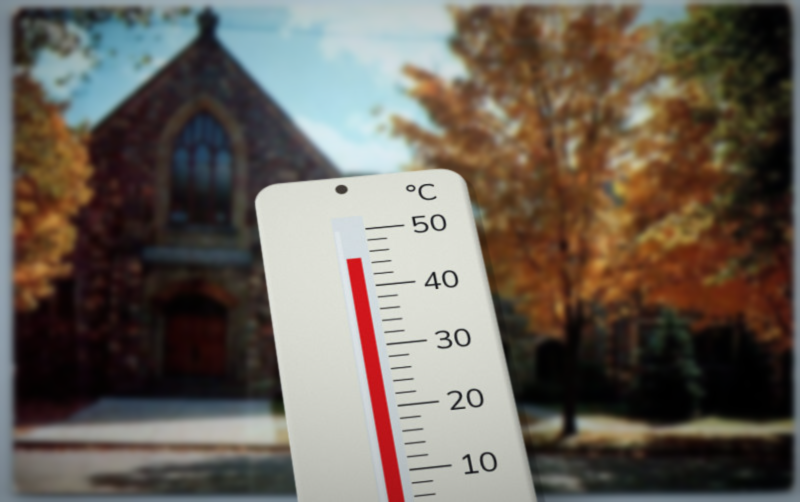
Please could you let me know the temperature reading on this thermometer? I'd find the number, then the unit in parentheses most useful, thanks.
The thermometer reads 45 (°C)
